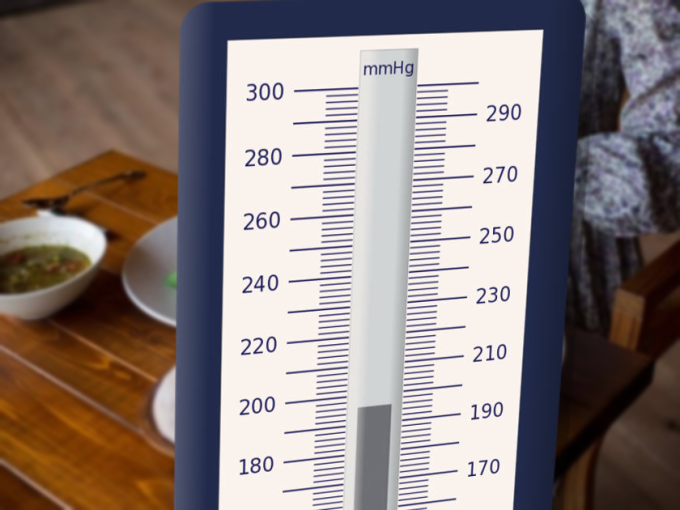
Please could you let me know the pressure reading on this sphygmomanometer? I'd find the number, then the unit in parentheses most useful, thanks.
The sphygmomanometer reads 196 (mmHg)
